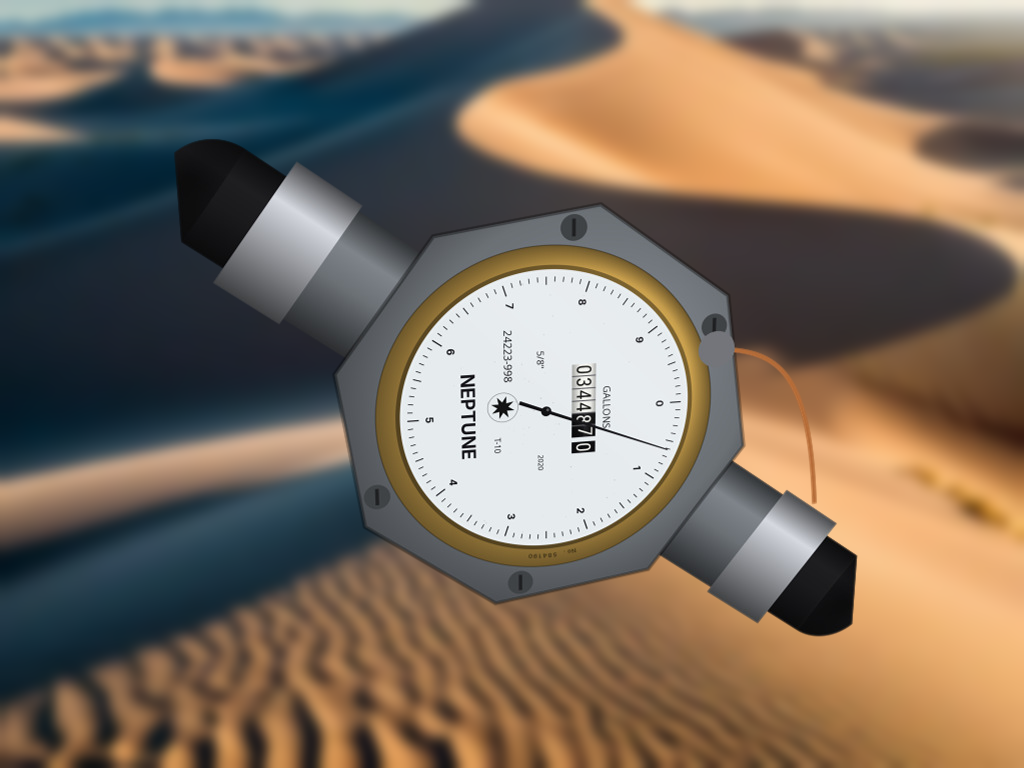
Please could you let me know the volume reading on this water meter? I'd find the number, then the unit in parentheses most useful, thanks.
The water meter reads 344870.6 (gal)
